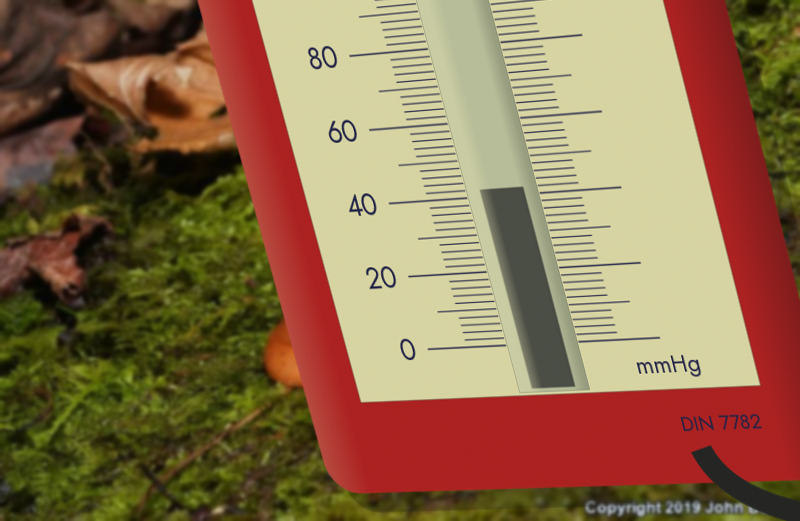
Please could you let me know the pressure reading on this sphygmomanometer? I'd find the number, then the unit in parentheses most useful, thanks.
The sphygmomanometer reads 42 (mmHg)
